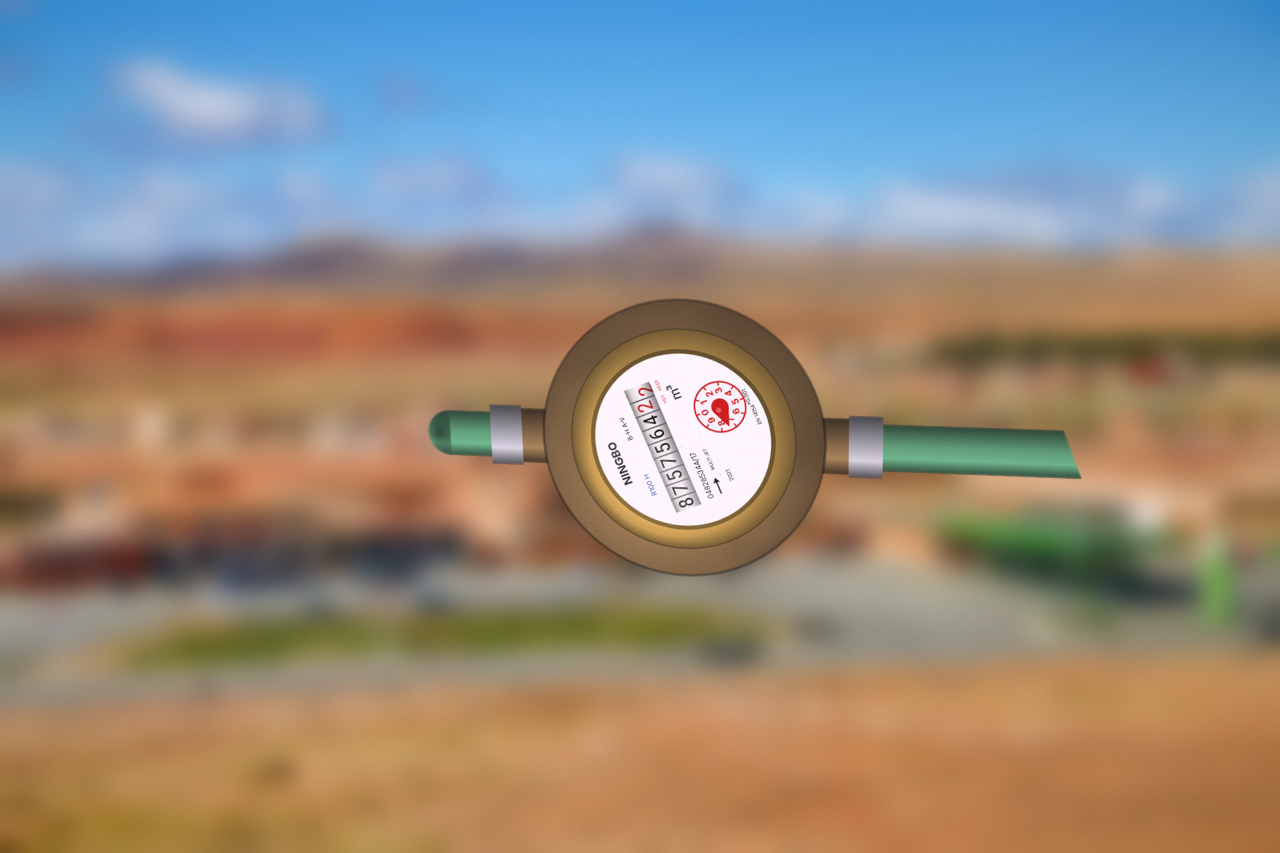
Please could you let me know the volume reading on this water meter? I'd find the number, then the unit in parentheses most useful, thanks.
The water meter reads 8757564.217 (m³)
